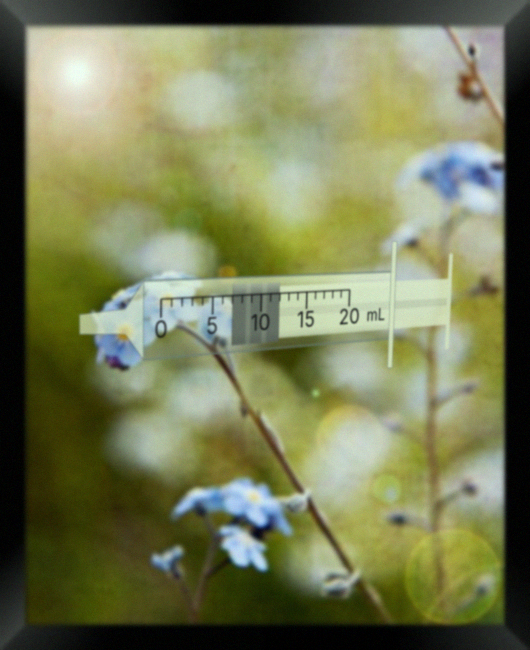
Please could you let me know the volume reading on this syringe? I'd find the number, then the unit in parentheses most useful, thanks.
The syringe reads 7 (mL)
